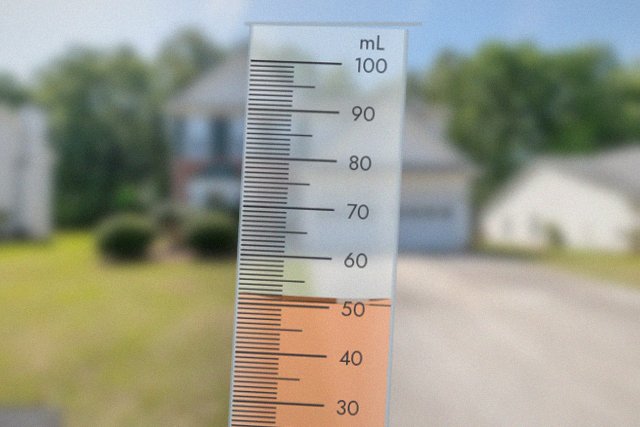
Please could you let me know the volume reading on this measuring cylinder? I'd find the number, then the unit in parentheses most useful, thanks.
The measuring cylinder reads 51 (mL)
